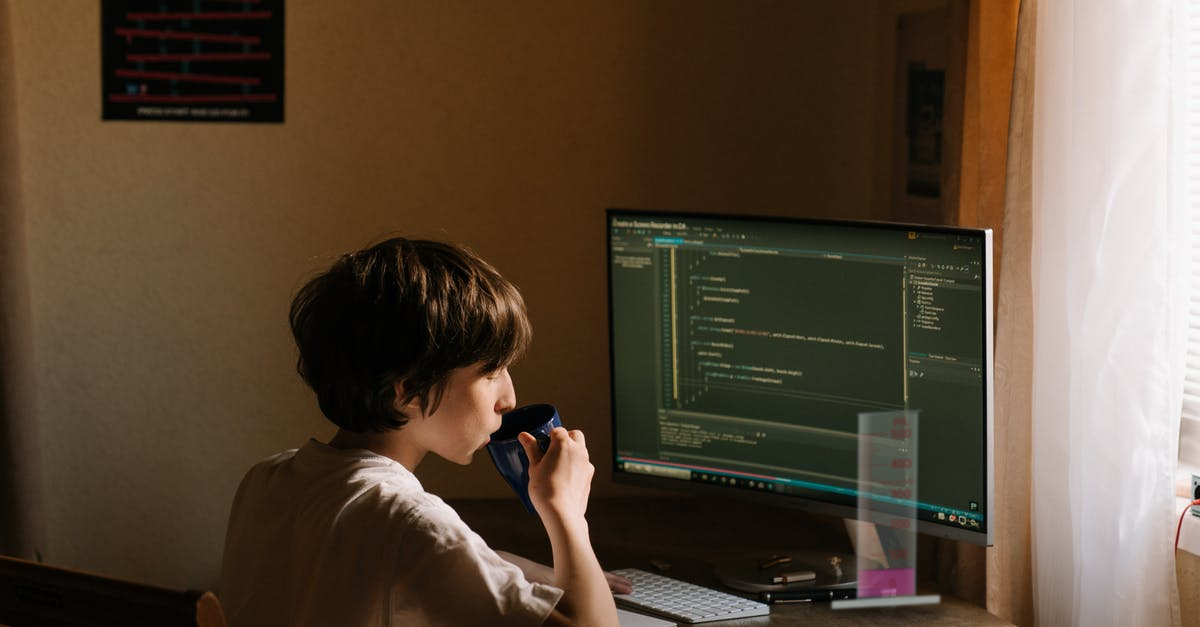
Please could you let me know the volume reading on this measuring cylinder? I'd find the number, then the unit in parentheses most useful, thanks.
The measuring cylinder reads 50 (mL)
